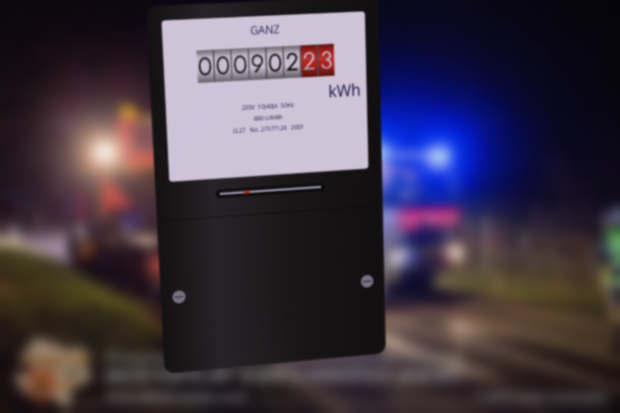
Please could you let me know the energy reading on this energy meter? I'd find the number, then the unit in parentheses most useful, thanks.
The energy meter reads 902.23 (kWh)
